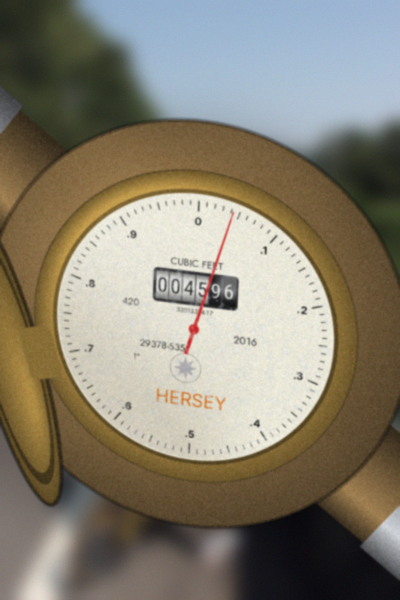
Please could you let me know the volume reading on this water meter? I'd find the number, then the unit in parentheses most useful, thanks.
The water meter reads 4596.04 (ft³)
